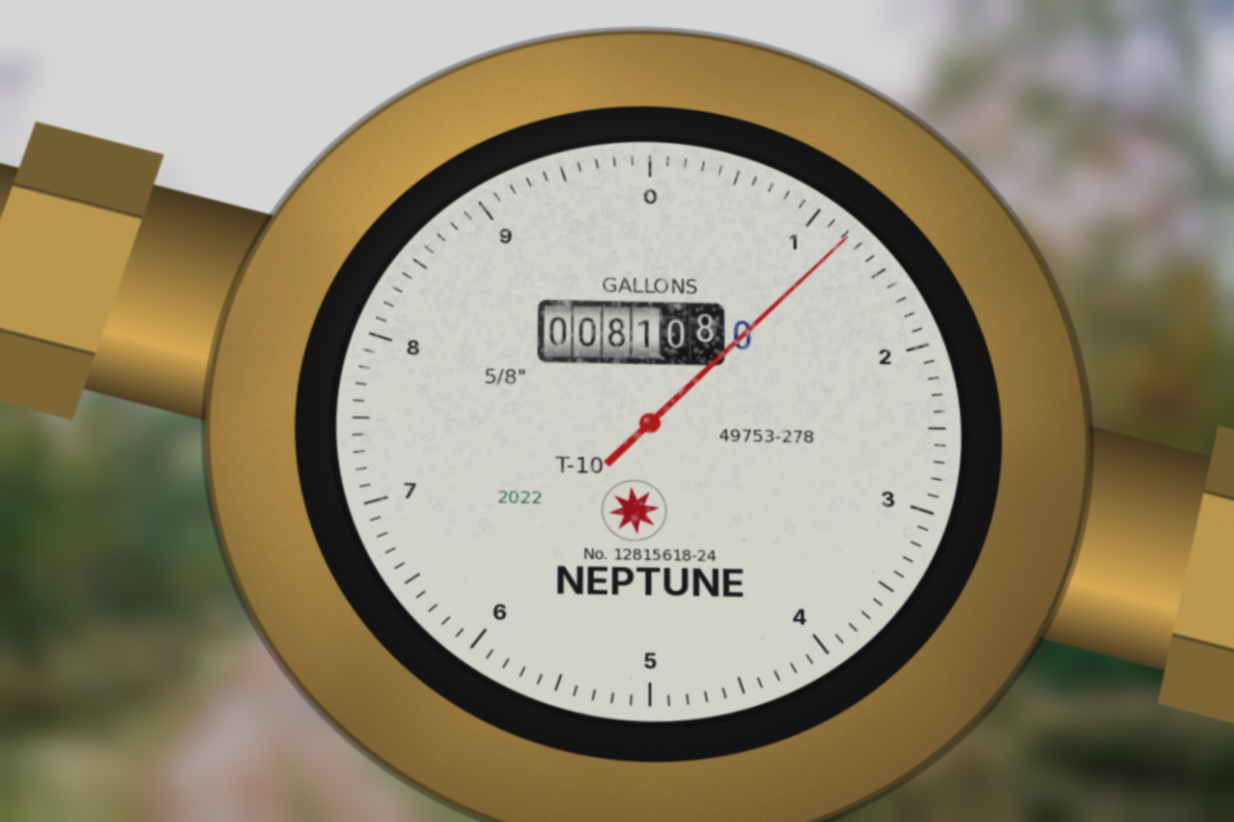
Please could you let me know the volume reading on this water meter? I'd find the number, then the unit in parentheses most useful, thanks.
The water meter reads 81081.2 (gal)
